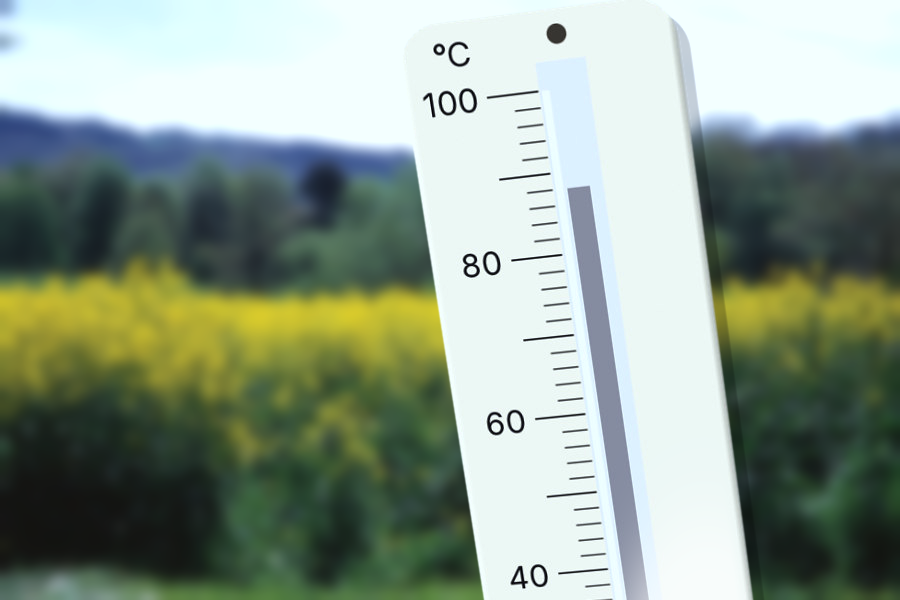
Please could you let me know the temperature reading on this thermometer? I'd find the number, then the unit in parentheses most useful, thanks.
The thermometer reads 88 (°C)
